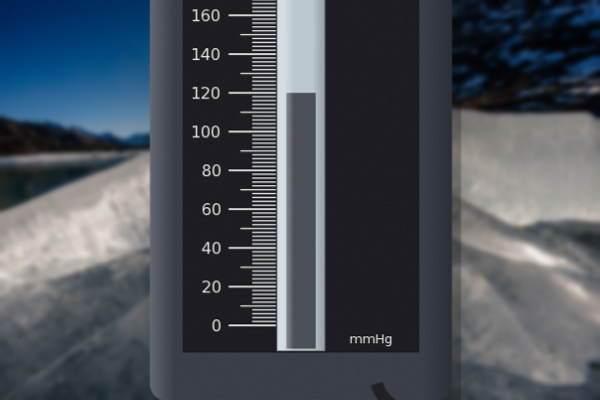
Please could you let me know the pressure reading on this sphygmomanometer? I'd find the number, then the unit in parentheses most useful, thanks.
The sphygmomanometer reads 120 (mmHg)
